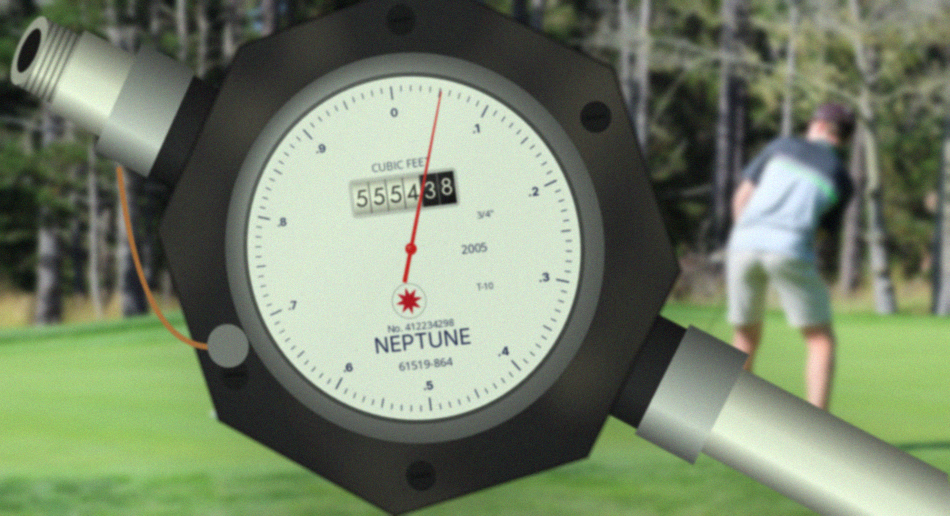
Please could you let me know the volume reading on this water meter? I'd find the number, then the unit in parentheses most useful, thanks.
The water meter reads 555438.05 (ft³)
